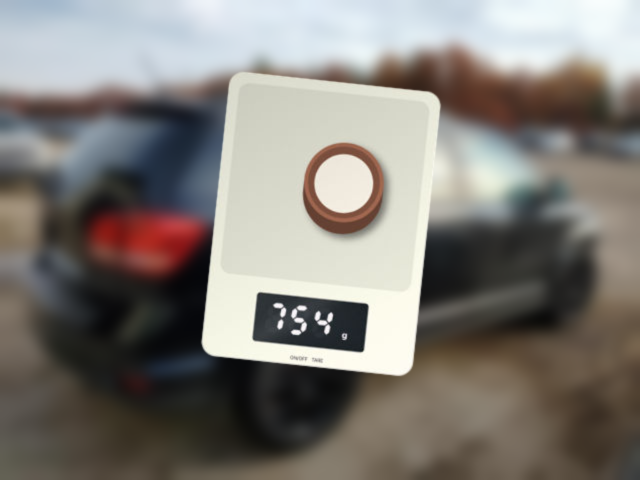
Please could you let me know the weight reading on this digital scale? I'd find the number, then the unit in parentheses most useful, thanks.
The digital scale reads 754 (g)
